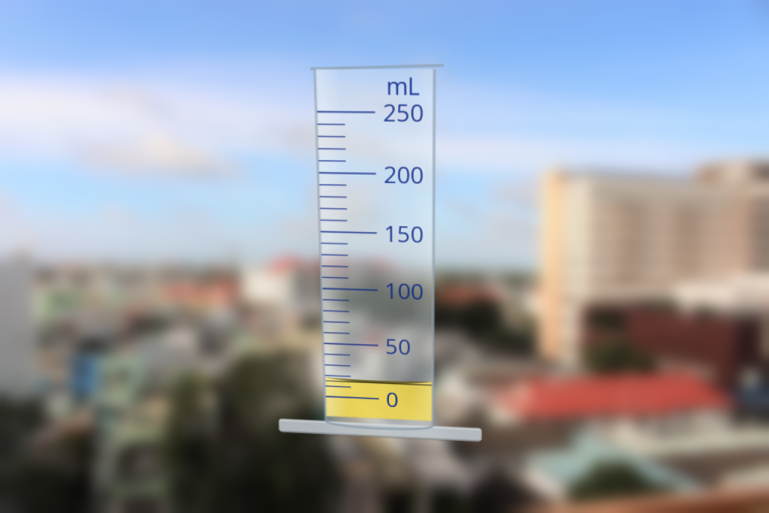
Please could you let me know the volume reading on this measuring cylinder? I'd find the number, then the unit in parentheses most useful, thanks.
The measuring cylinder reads 15 (mL)
